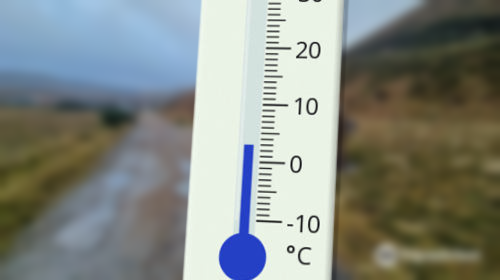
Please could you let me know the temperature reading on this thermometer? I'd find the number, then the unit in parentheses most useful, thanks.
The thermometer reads 3 (°C)
